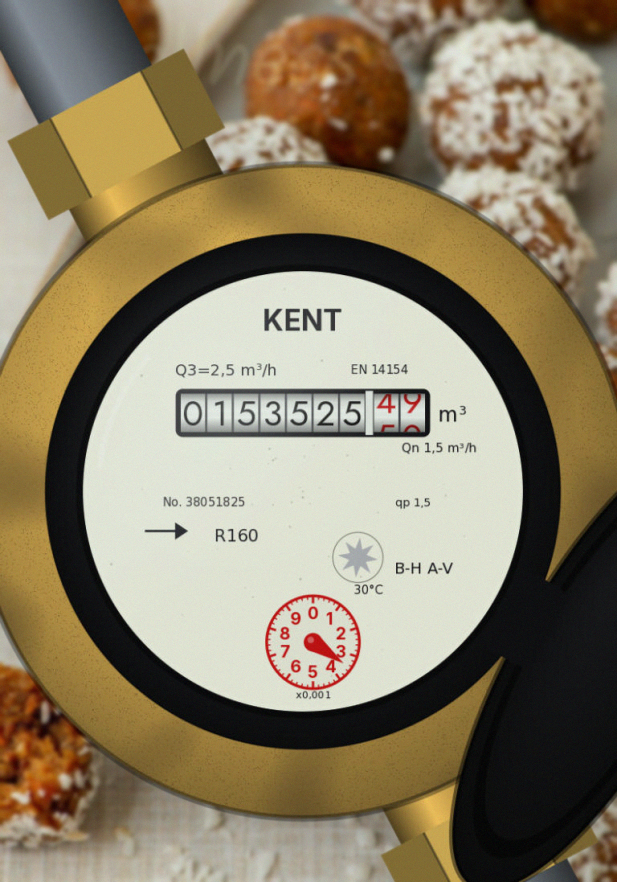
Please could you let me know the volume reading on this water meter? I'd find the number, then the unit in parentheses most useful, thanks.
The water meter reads 153525.493 (m³)
